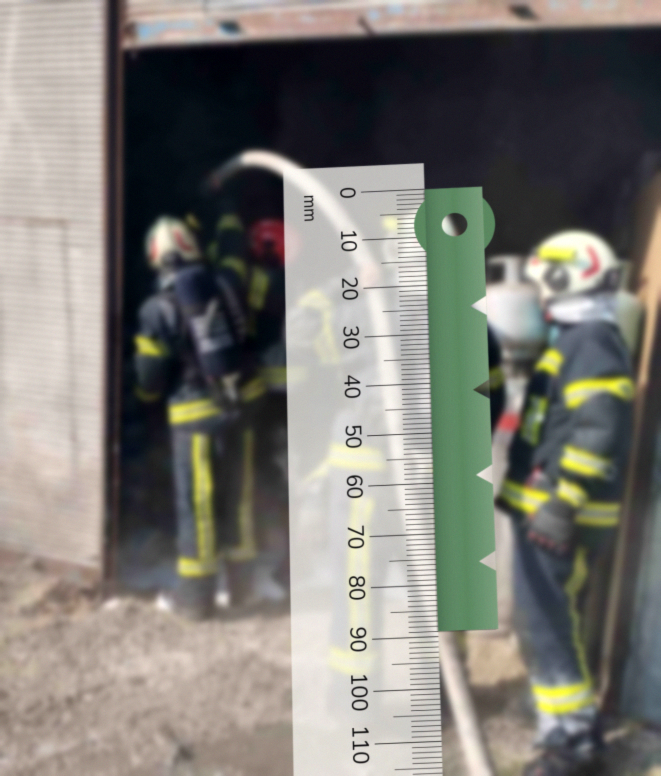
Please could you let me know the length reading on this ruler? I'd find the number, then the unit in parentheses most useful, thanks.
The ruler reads 89 (mm)
